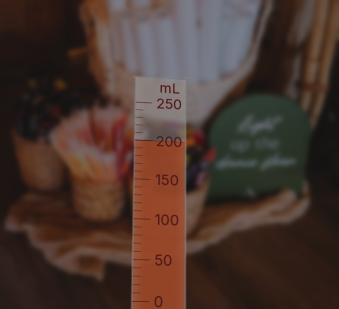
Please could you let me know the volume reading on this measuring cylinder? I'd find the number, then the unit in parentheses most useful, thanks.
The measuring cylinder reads 200 (mL)
